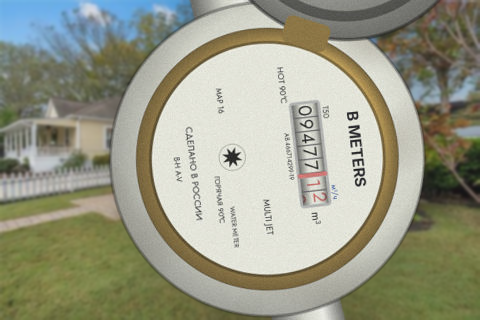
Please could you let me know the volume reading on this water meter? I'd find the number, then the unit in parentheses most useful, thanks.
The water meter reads 9477.12 (m³)
